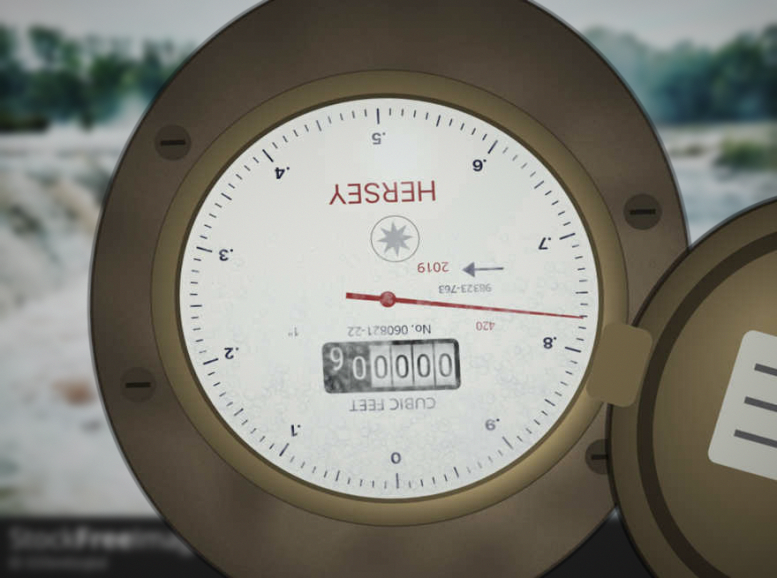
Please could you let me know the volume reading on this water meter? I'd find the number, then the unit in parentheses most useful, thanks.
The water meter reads 5.77 (ft³)
